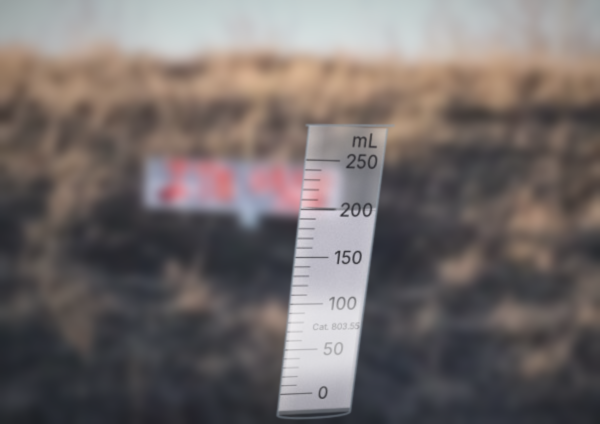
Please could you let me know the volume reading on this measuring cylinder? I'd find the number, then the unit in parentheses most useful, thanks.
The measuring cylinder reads 200 (mL)
